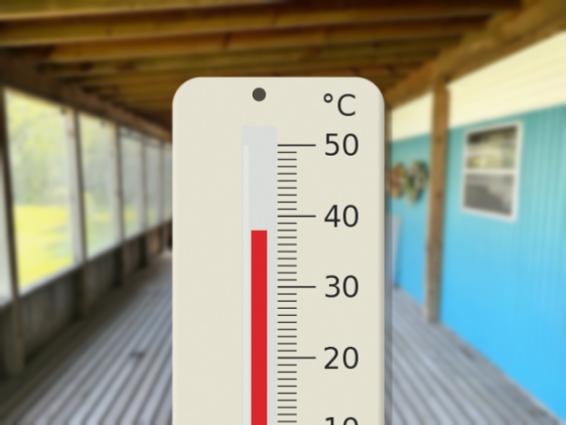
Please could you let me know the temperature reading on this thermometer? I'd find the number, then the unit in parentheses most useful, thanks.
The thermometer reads 38 (°C)
